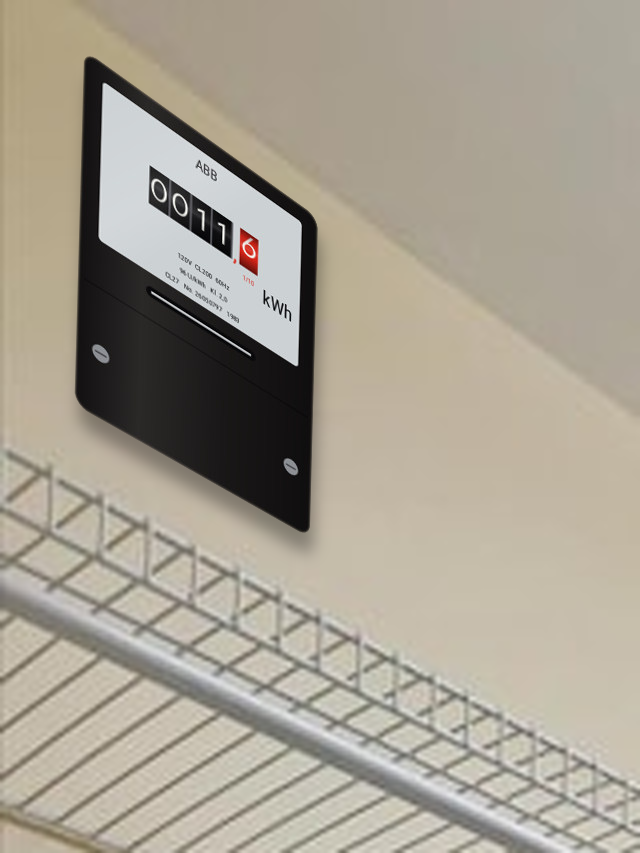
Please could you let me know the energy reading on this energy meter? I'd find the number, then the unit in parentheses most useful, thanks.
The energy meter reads 11.6 (kWh)
